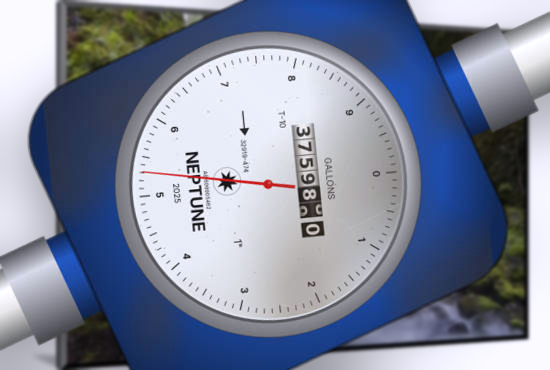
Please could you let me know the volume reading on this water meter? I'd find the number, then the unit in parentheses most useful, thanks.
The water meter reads 3759885.3 (gal)
